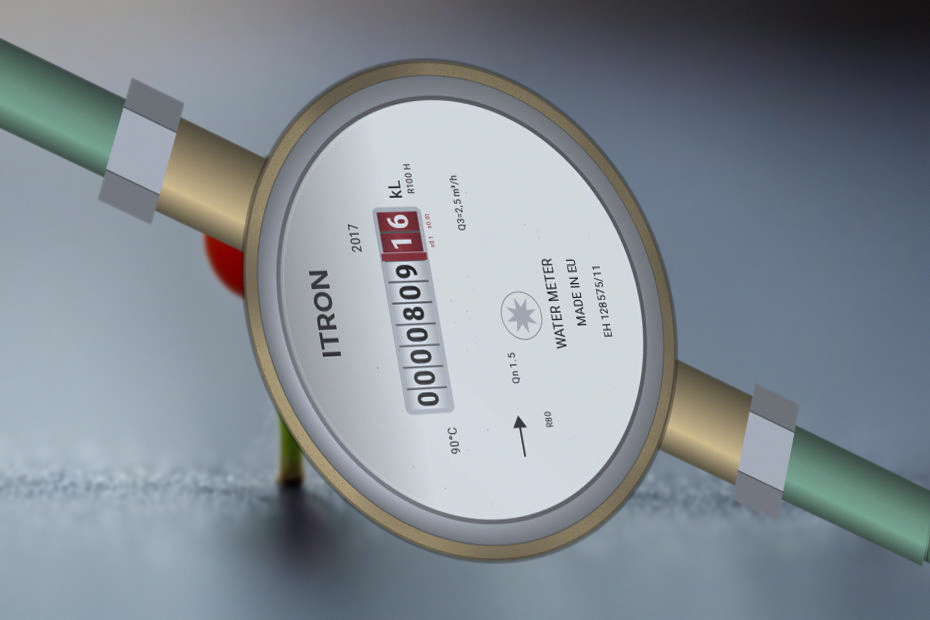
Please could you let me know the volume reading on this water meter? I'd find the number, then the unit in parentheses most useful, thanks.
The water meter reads 809.16 (kL)
